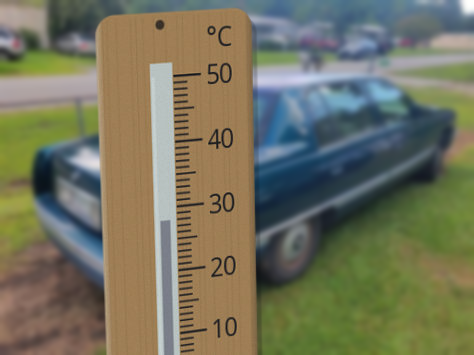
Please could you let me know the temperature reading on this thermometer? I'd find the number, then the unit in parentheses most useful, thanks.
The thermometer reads 28 (°C)
